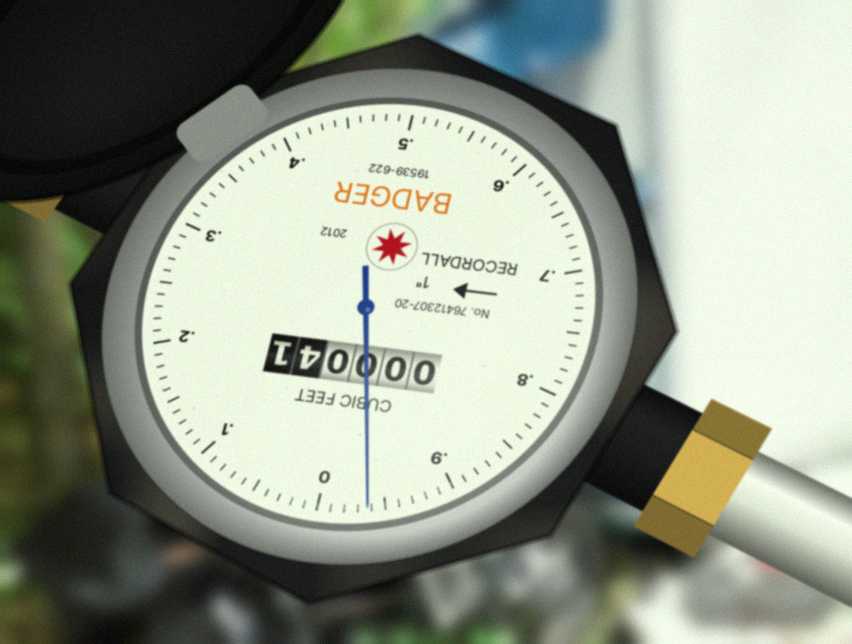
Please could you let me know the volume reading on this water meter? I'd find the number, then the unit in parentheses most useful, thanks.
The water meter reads 40.96 (ft³)
